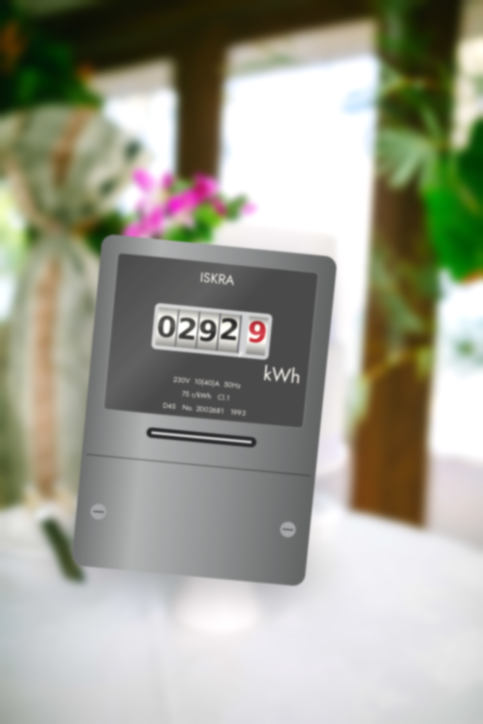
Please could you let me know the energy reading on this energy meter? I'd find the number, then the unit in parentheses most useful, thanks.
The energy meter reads 292.9 (kWh)
